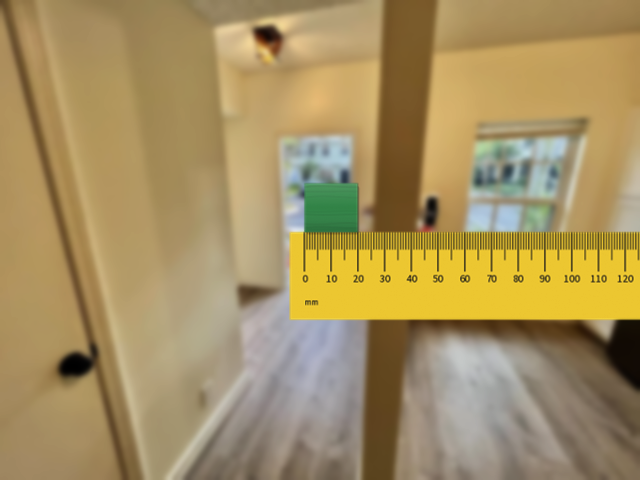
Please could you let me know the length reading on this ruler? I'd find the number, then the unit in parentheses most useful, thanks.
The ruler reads 20 (mm)
